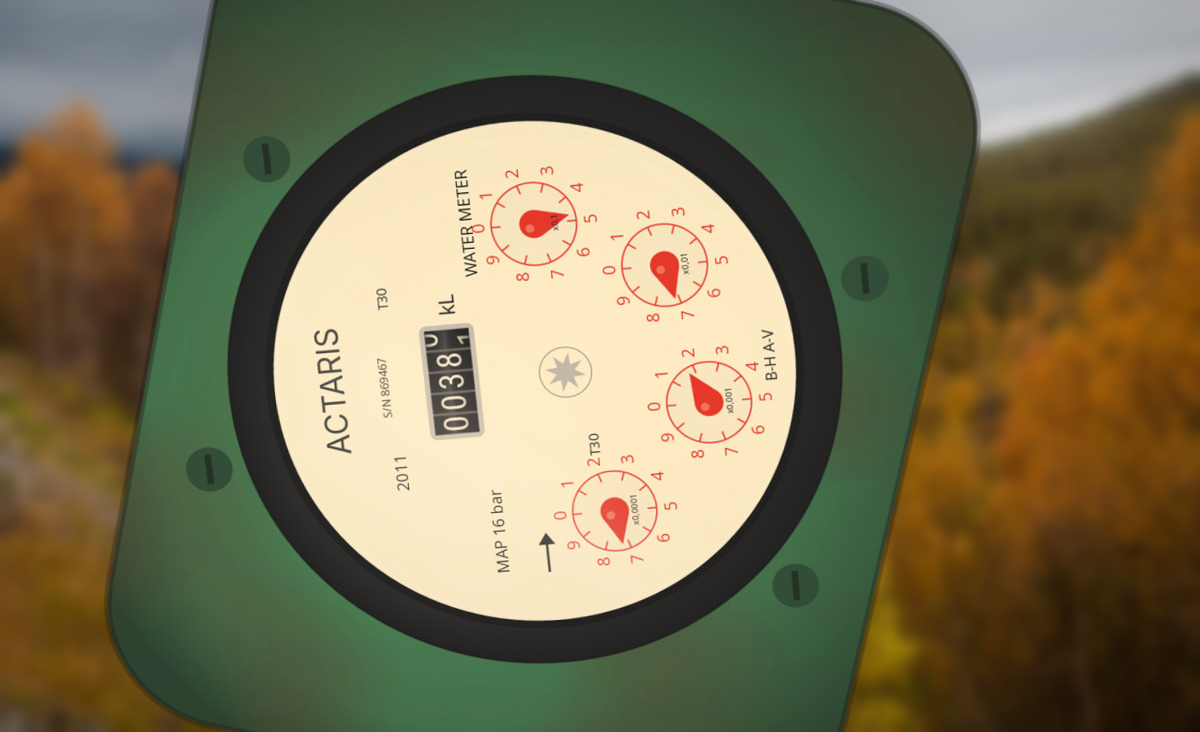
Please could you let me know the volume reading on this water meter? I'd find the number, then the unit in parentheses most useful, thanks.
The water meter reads 380.4717 (kL)
